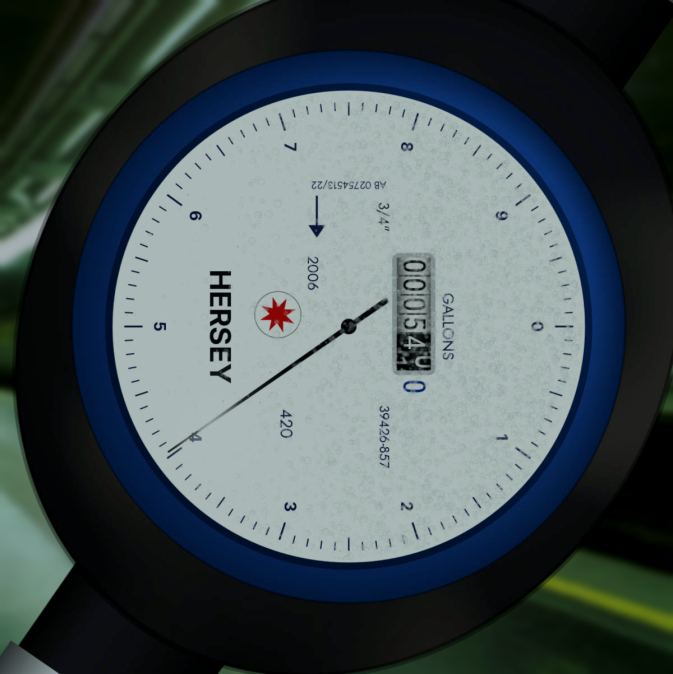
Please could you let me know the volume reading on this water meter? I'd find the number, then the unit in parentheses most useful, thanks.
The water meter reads 5404.0 (gal)
